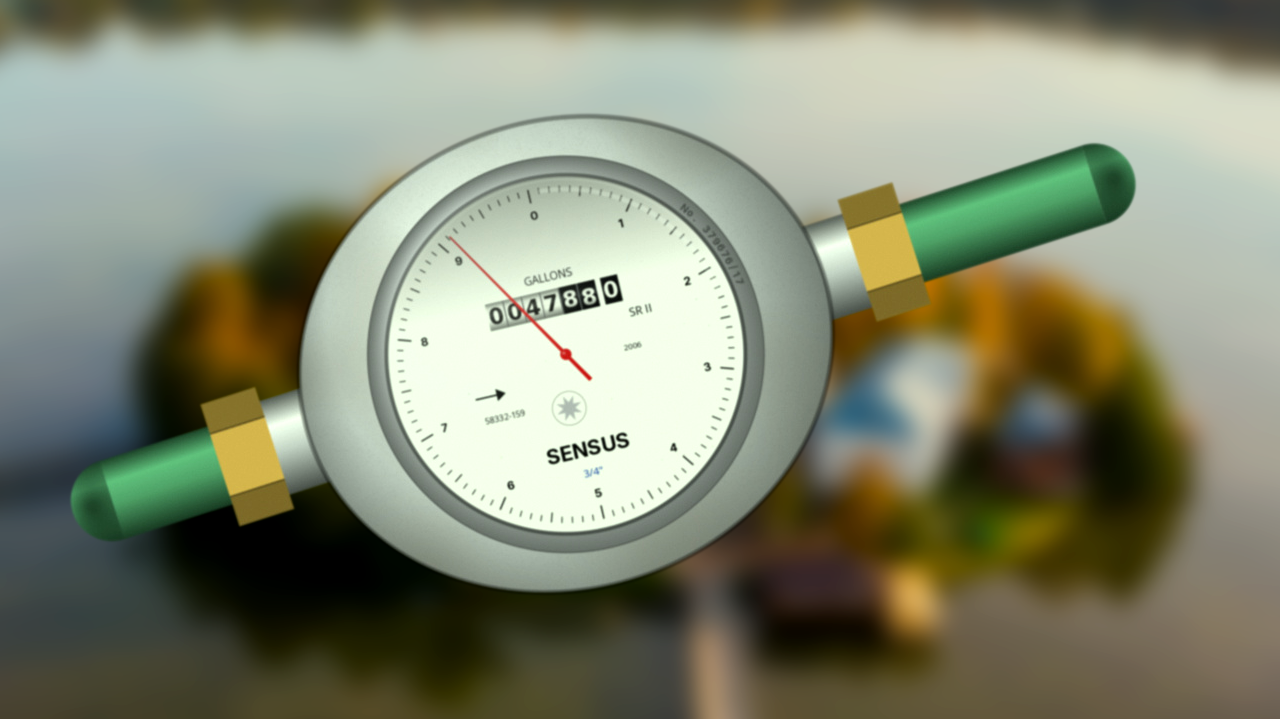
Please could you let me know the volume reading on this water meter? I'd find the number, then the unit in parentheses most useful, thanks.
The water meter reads 47879.1 (gal)
